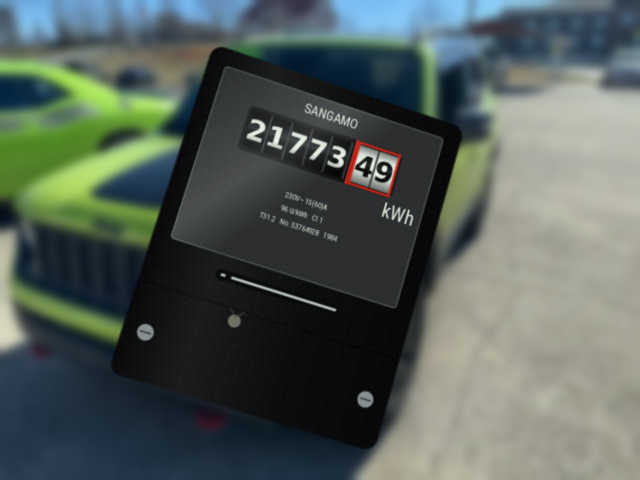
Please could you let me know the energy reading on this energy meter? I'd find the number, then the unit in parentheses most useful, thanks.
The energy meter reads 21773.49 (kWh)
